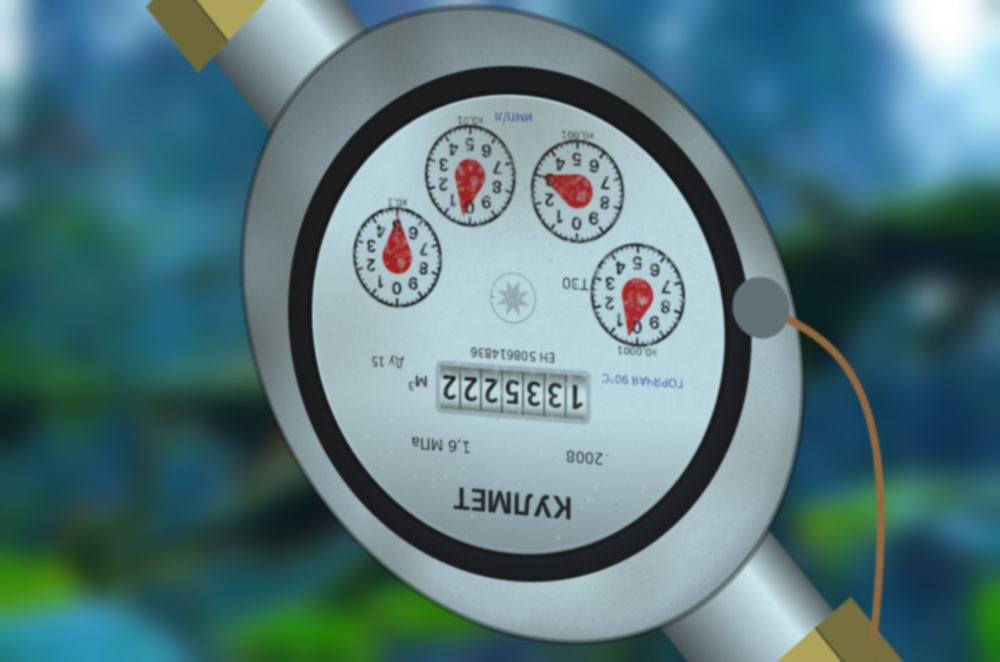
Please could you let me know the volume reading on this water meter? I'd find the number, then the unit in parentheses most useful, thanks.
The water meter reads 1335222.5030 (m³)
